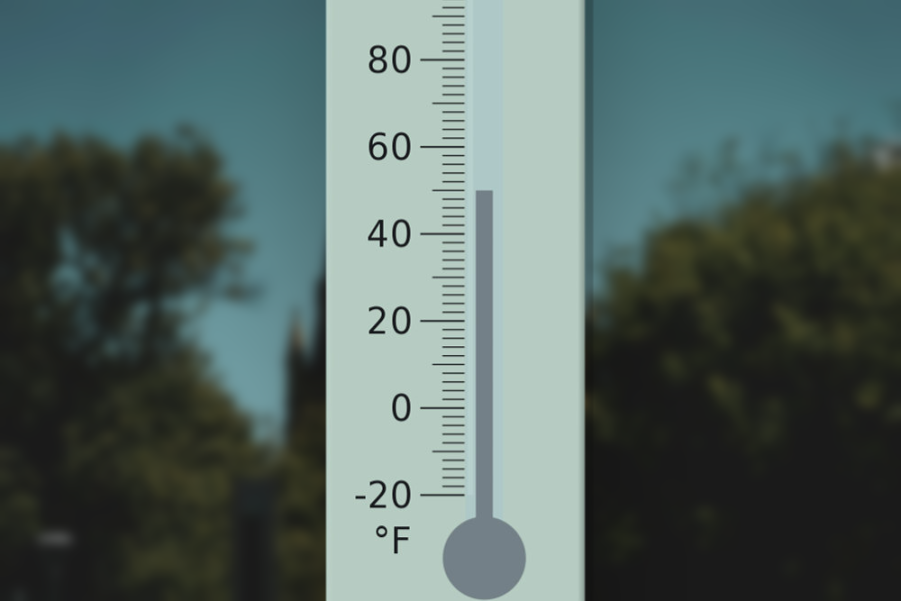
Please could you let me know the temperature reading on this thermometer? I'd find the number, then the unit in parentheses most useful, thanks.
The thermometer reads 50 (°F)
